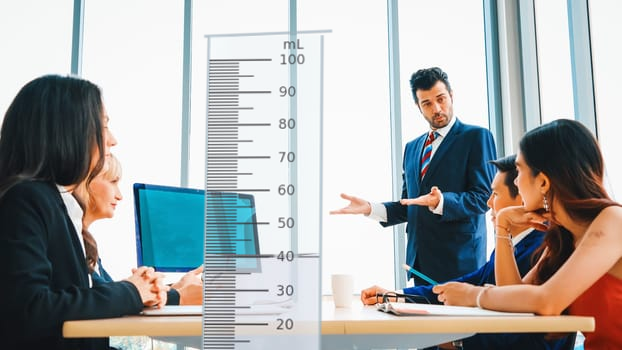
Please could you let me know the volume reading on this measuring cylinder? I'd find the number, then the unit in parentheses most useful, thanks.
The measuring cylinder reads 40 (mL)
